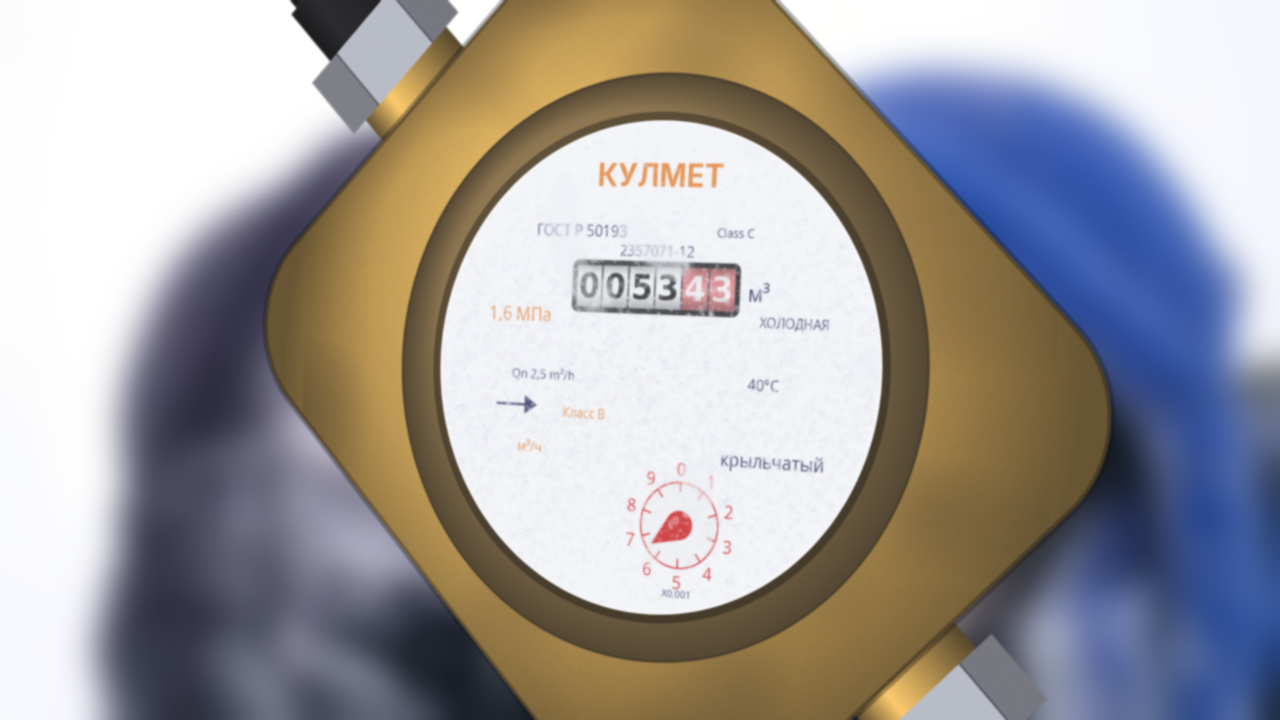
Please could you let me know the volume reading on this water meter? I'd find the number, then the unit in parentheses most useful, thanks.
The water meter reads 53.436 (m³)
